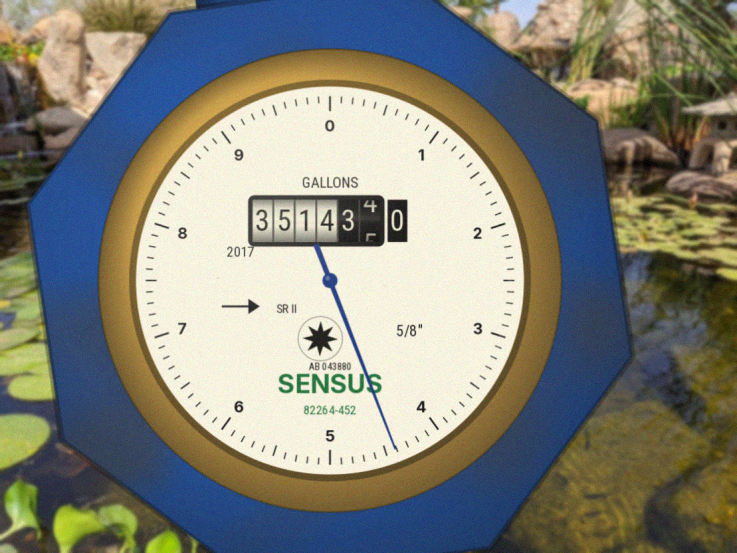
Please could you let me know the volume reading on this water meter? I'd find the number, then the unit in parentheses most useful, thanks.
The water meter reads 3514344.4 (gal)
